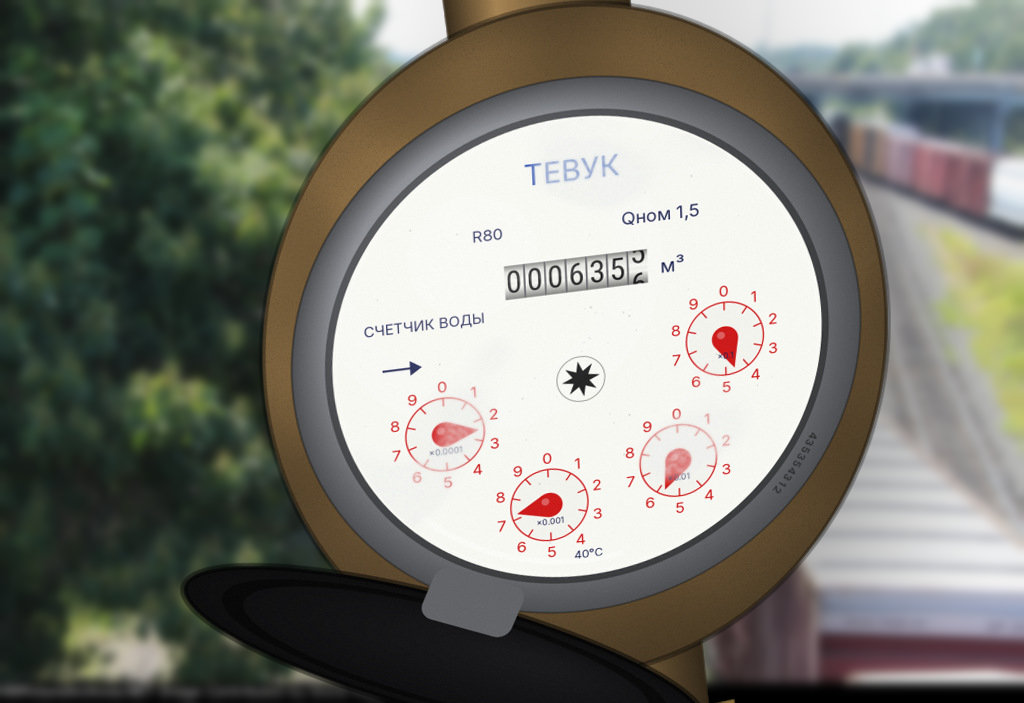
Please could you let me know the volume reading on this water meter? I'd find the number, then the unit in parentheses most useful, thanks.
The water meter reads 6355.4572 (m³)
